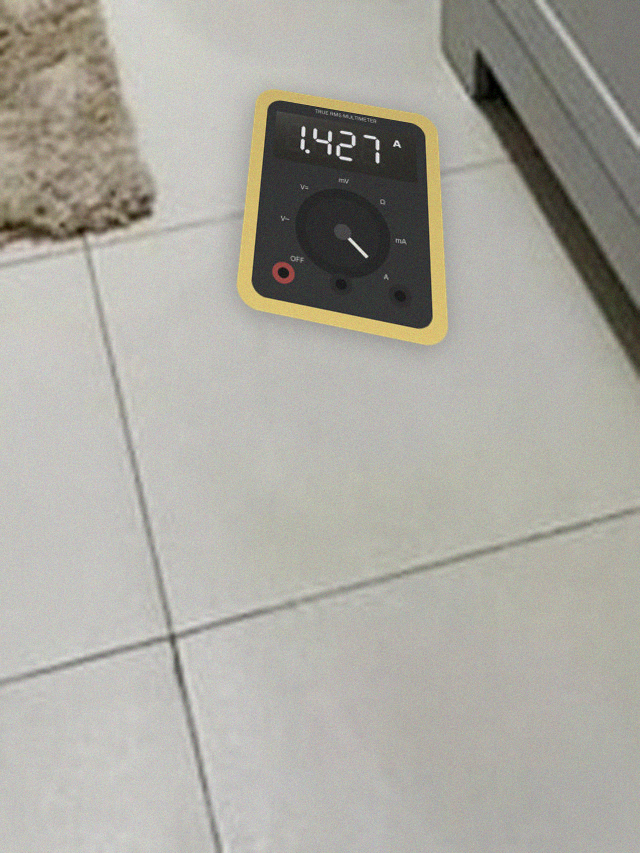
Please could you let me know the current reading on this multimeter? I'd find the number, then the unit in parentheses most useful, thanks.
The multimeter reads 1.427 (A)
